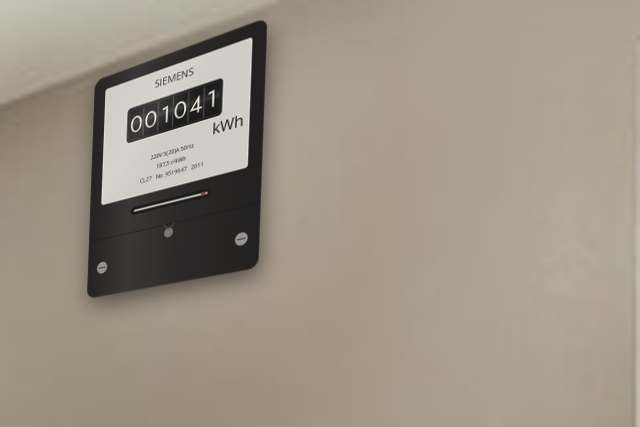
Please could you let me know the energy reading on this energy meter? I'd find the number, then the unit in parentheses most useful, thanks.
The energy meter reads 1041 (kWh)
